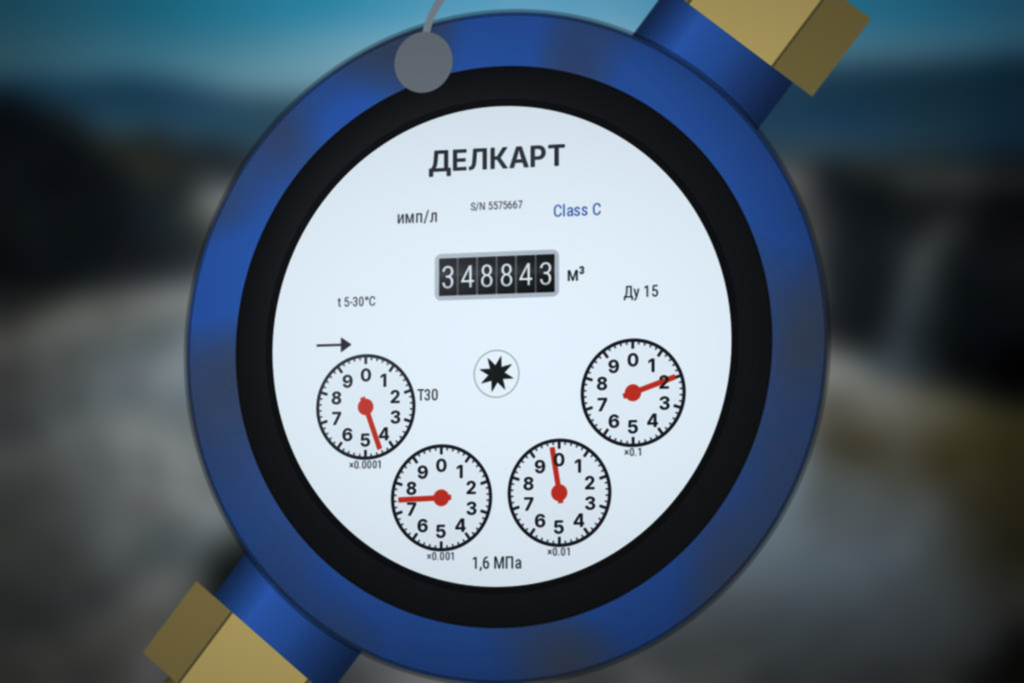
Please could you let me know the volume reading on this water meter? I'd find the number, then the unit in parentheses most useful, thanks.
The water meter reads 348843.1974 (m³)
